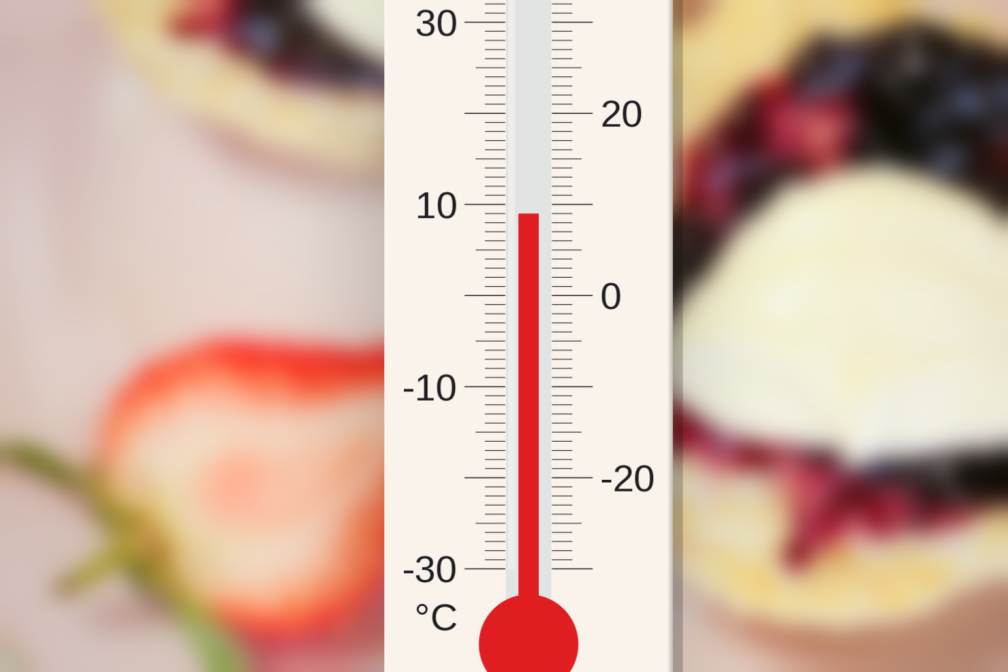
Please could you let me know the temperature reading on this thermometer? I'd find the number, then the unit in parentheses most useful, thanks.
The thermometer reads 9 (°C)
